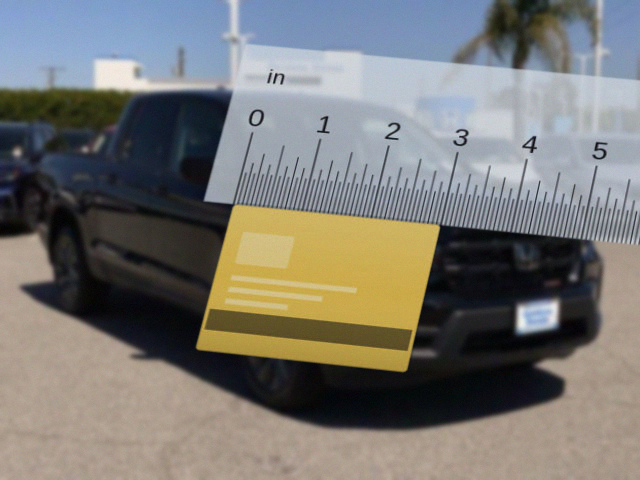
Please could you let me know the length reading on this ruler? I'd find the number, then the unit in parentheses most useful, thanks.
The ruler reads 3 (in)
